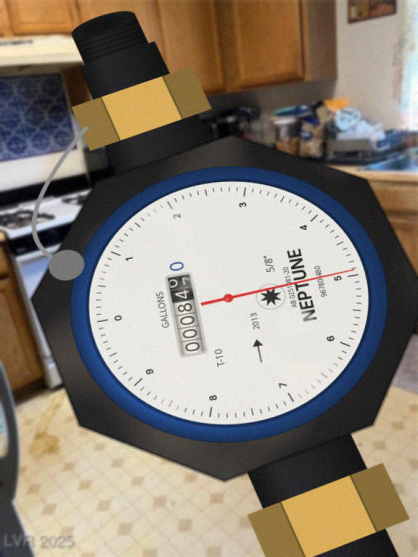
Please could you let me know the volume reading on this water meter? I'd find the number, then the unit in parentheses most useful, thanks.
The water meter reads 8464.9 (gal)
